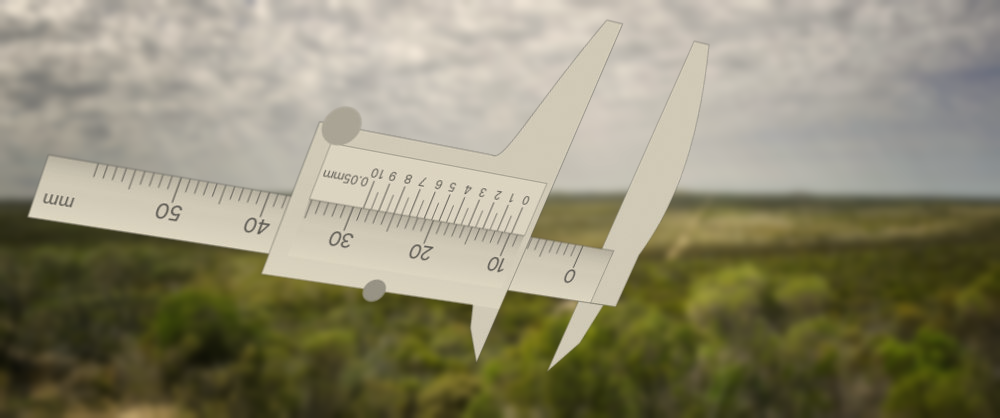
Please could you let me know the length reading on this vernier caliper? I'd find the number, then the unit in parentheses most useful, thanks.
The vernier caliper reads 9.8 (mm)
